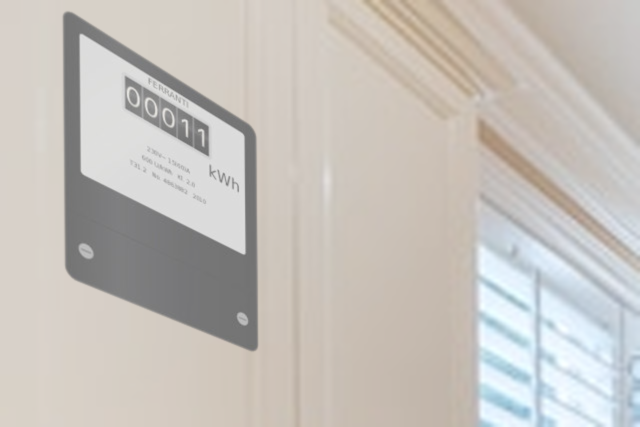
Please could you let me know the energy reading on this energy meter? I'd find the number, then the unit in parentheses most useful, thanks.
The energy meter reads 11 (kWh)
